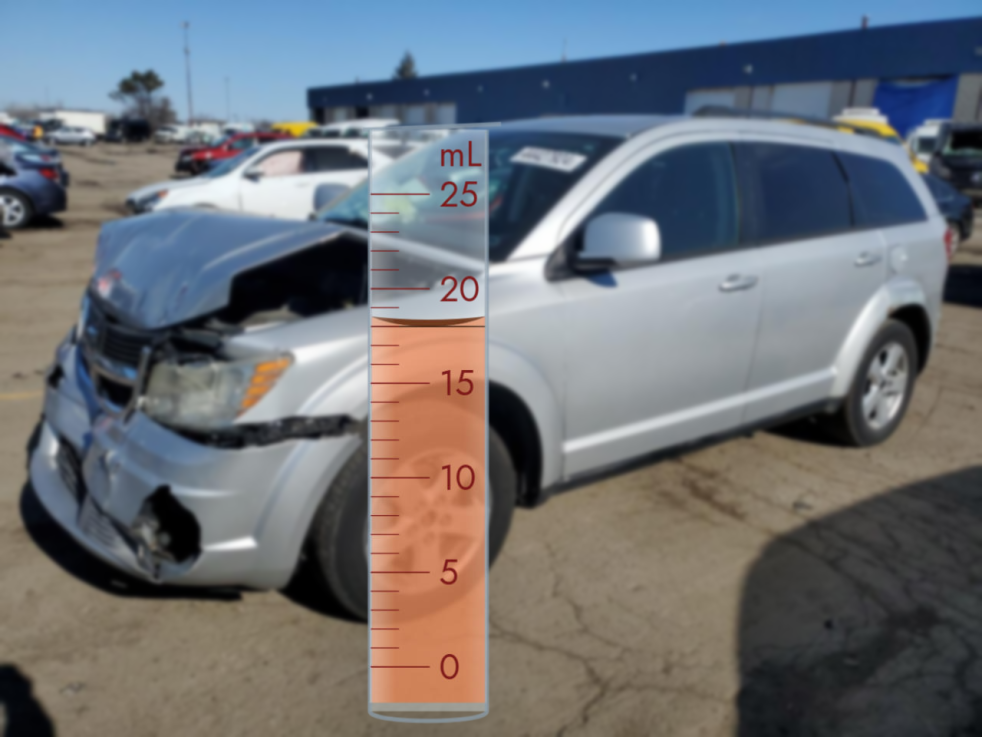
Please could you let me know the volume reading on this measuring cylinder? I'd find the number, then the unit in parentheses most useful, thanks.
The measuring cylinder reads 18 (mL)
